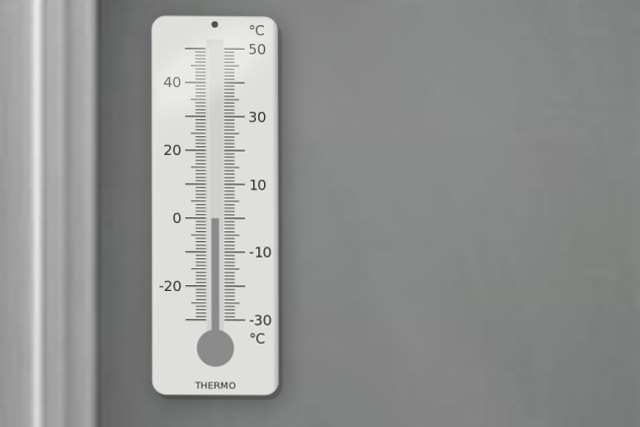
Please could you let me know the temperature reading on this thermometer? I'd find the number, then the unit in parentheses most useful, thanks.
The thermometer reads 0 (°C)
